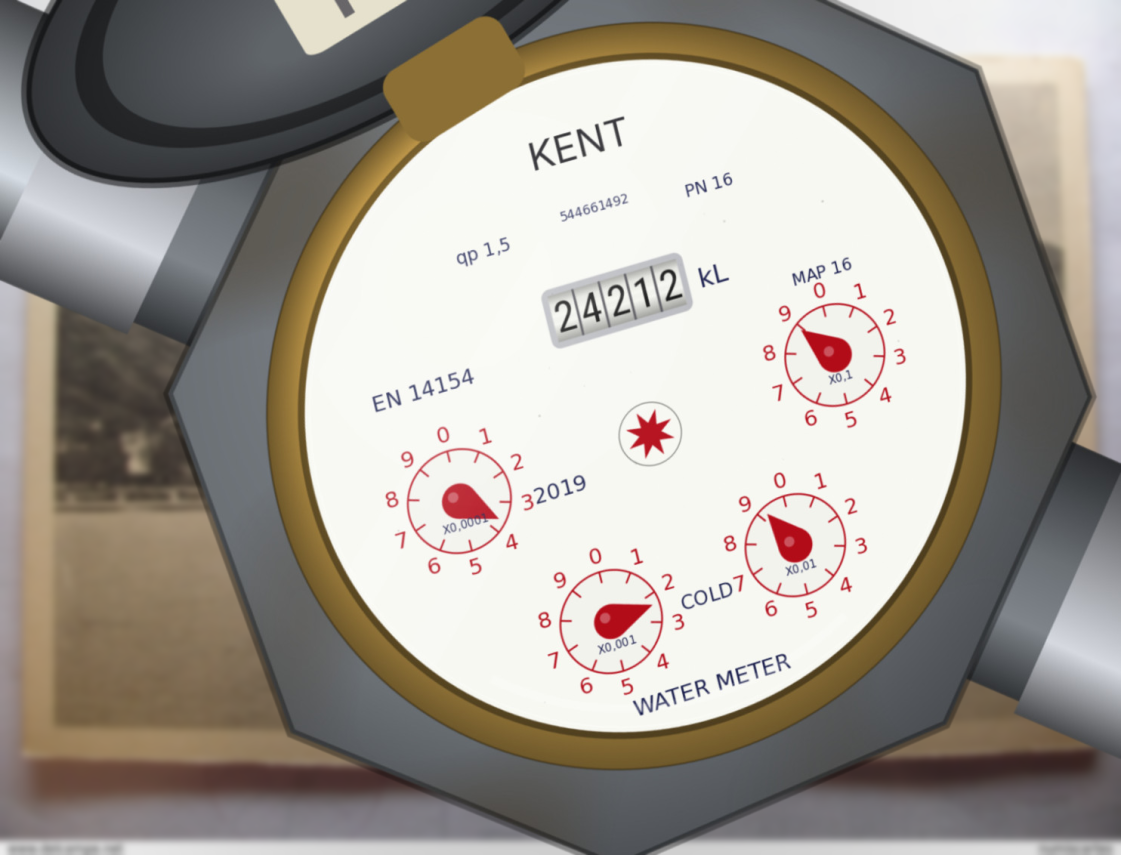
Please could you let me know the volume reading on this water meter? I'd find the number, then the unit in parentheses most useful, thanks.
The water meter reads 24212.8923 (kL)
